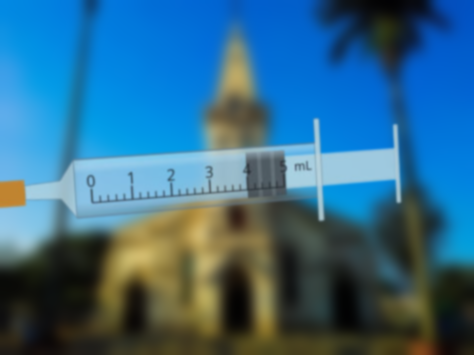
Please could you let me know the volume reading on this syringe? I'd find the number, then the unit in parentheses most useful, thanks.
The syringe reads 4 (mL)
